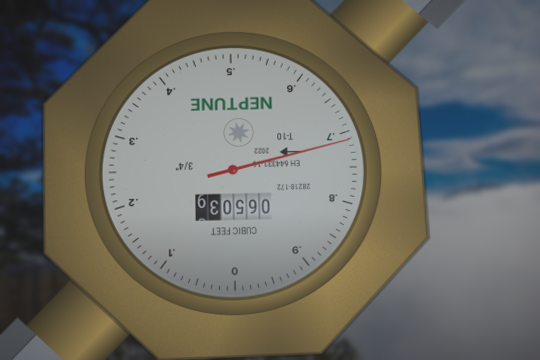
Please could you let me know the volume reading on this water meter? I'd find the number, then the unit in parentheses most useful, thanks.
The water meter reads 65038.71 (ft³)
